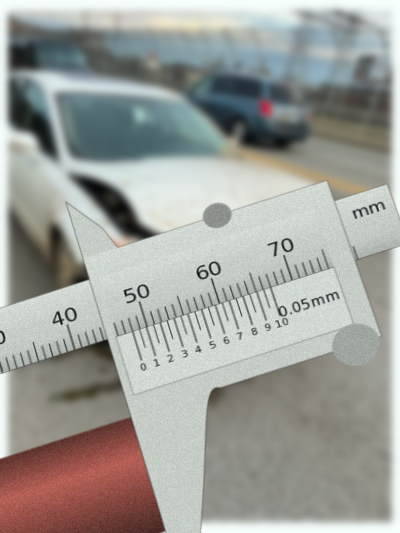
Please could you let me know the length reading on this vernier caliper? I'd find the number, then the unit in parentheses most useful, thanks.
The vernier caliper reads 48.0 (mm)
